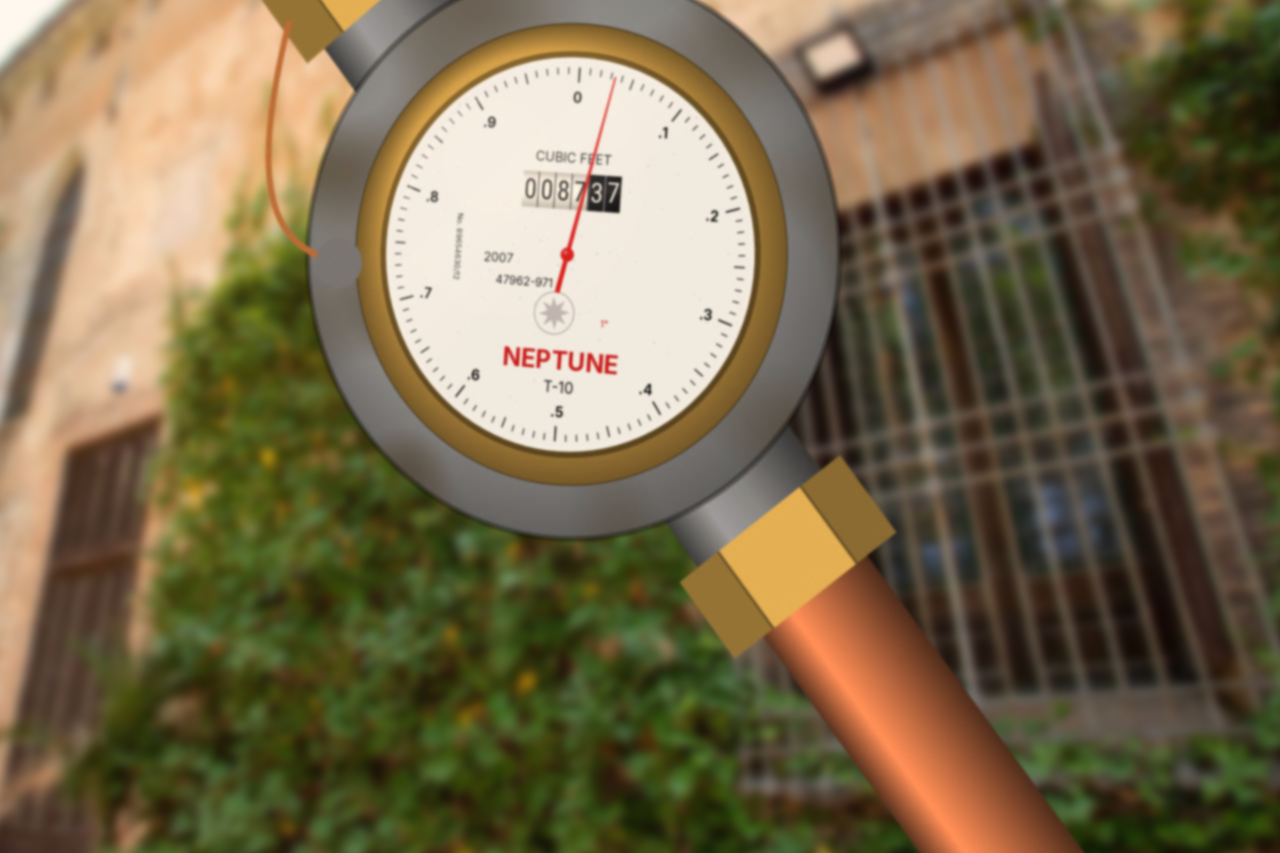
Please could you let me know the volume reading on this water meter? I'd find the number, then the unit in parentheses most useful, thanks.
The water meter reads 8737.03 (ft³)
